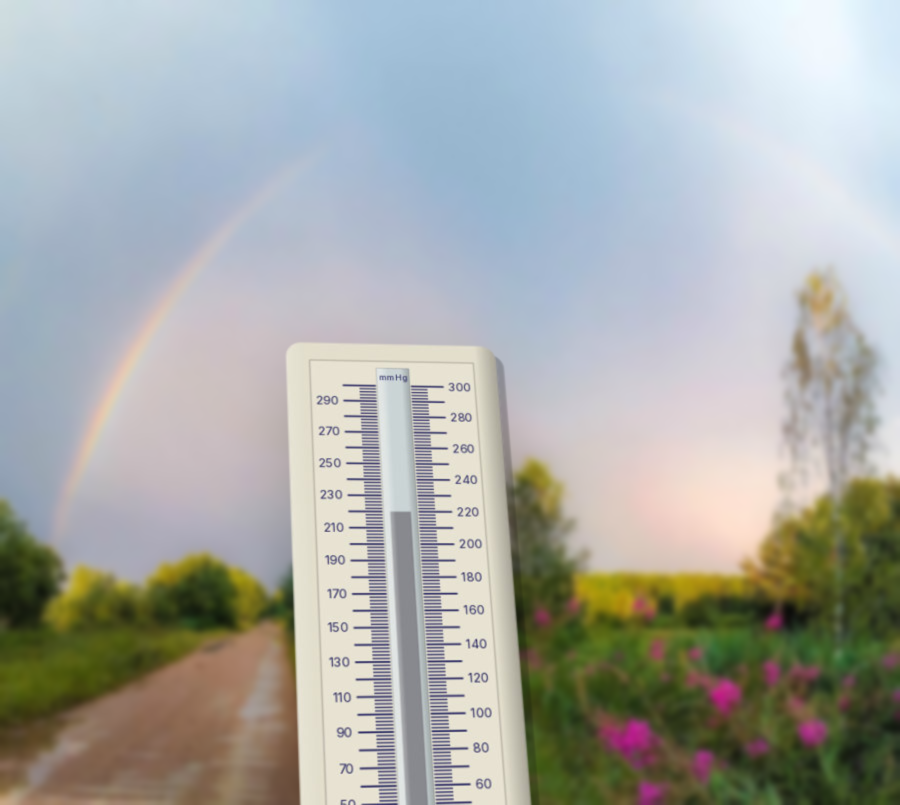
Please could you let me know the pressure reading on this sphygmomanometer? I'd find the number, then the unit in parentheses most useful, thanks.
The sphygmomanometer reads 220 (mmHg)
